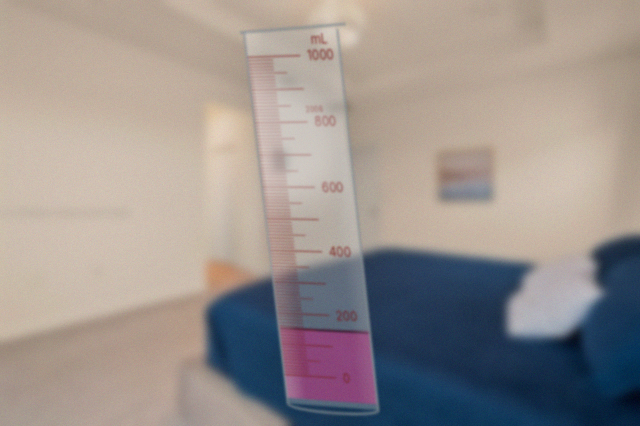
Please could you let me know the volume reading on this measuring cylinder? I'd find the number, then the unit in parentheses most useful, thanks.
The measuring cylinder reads 150 (mL)
